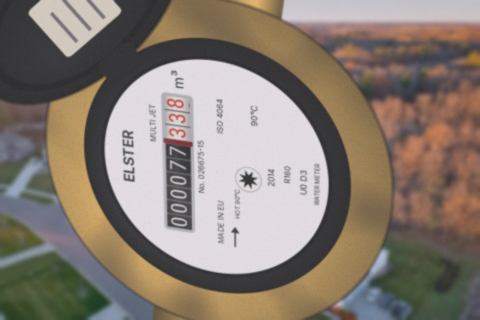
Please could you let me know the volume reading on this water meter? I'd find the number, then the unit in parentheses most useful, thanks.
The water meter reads 77.338 (m³)
